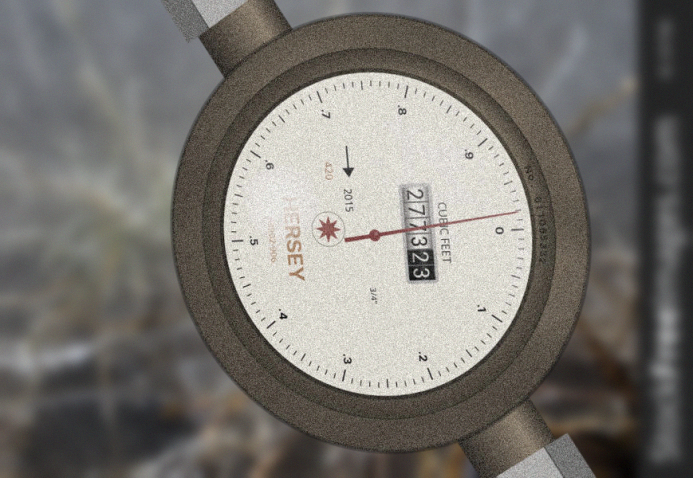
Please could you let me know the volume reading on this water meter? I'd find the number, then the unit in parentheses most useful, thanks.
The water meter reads 277322.98 (ft³)
